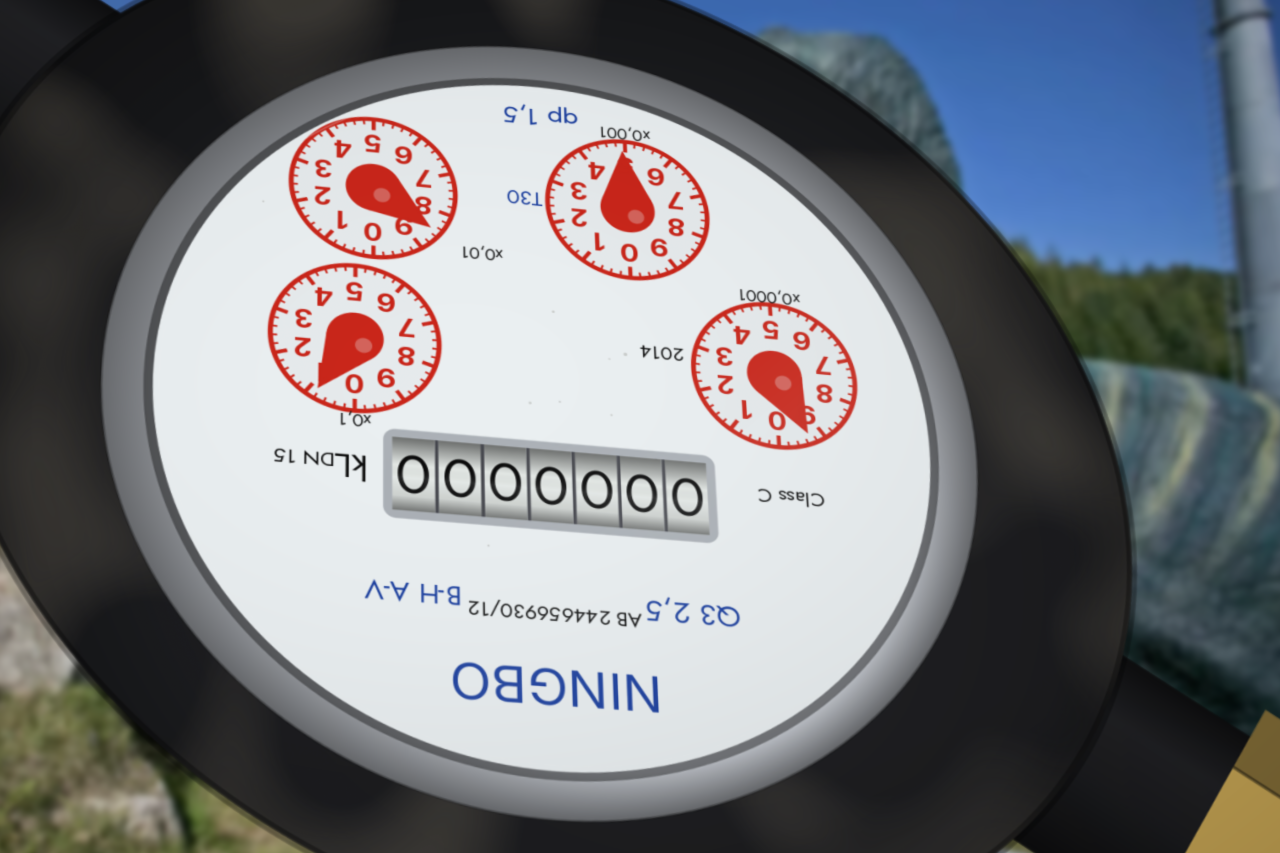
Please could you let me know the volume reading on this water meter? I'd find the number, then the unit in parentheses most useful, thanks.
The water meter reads 0.0849 (kL)
